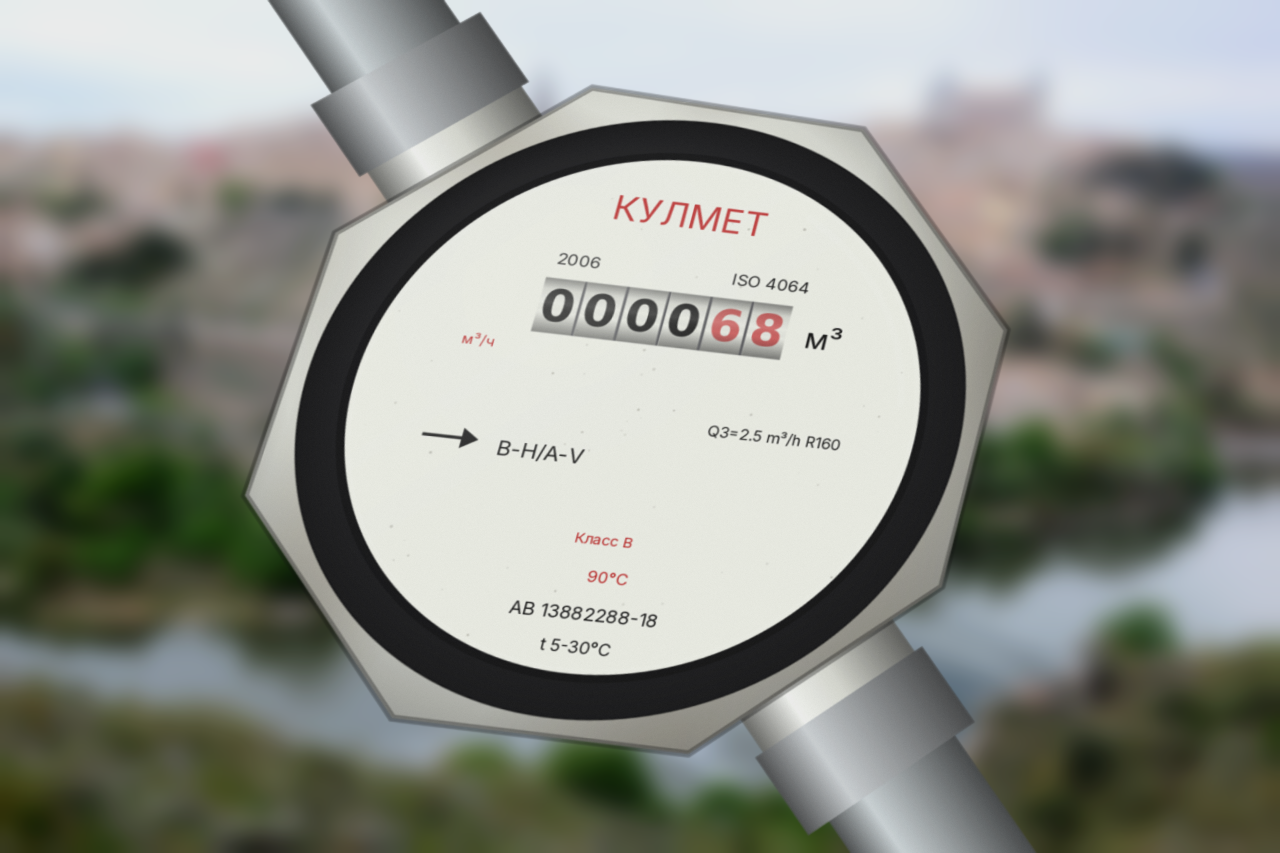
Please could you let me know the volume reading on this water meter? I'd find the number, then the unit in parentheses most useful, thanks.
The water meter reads 0.68 (m³)
